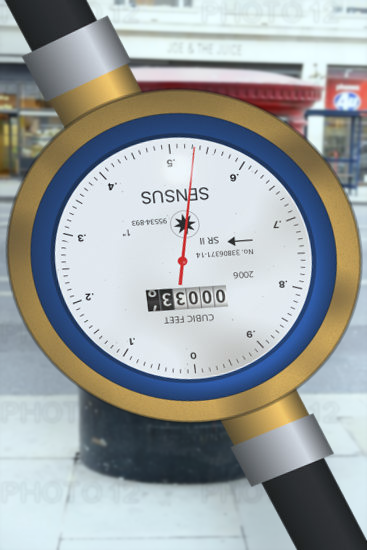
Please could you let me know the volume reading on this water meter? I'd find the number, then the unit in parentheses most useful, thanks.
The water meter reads 337.53 (ft³)
